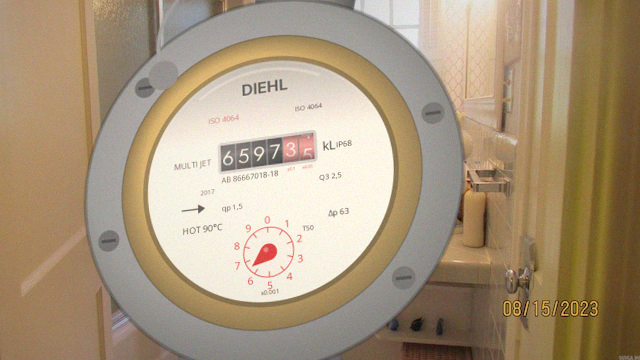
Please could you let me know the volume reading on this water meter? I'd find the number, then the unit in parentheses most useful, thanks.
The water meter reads 6597.346 (kL)
